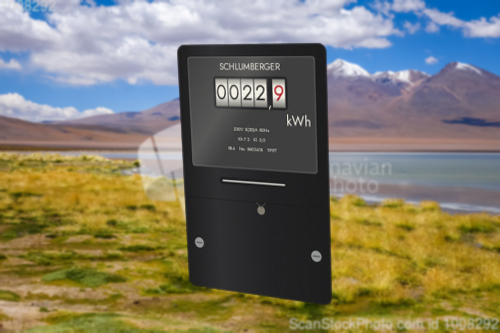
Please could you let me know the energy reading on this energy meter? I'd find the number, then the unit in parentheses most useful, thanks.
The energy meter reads 22.9 (kWh)
